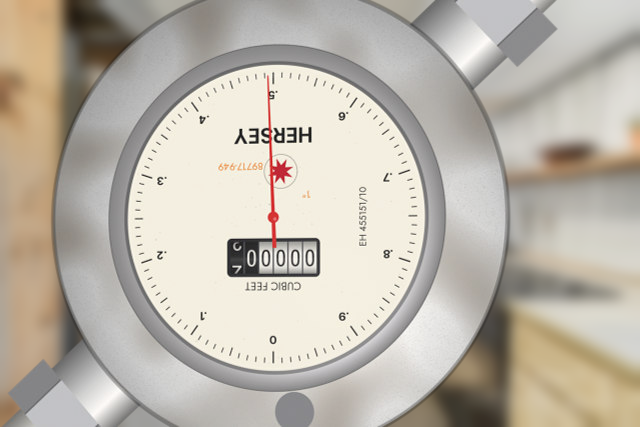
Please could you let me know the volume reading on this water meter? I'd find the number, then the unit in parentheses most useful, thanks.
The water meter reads 2.49 (ft³)
